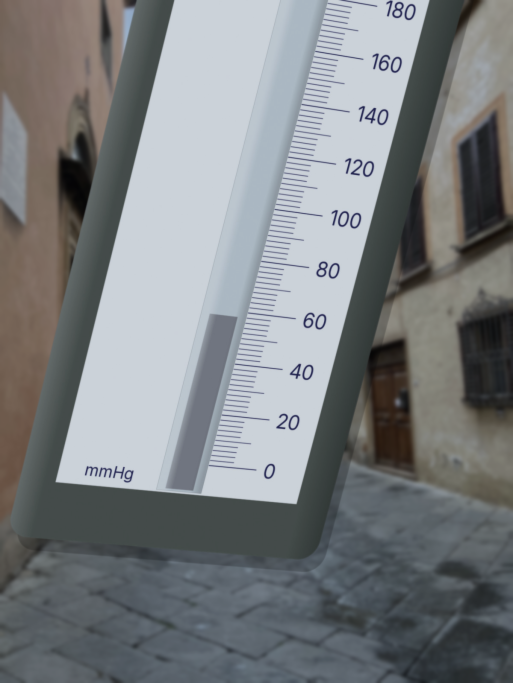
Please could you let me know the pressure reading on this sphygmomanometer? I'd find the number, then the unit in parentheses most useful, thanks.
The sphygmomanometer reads 58 (mmHg)
